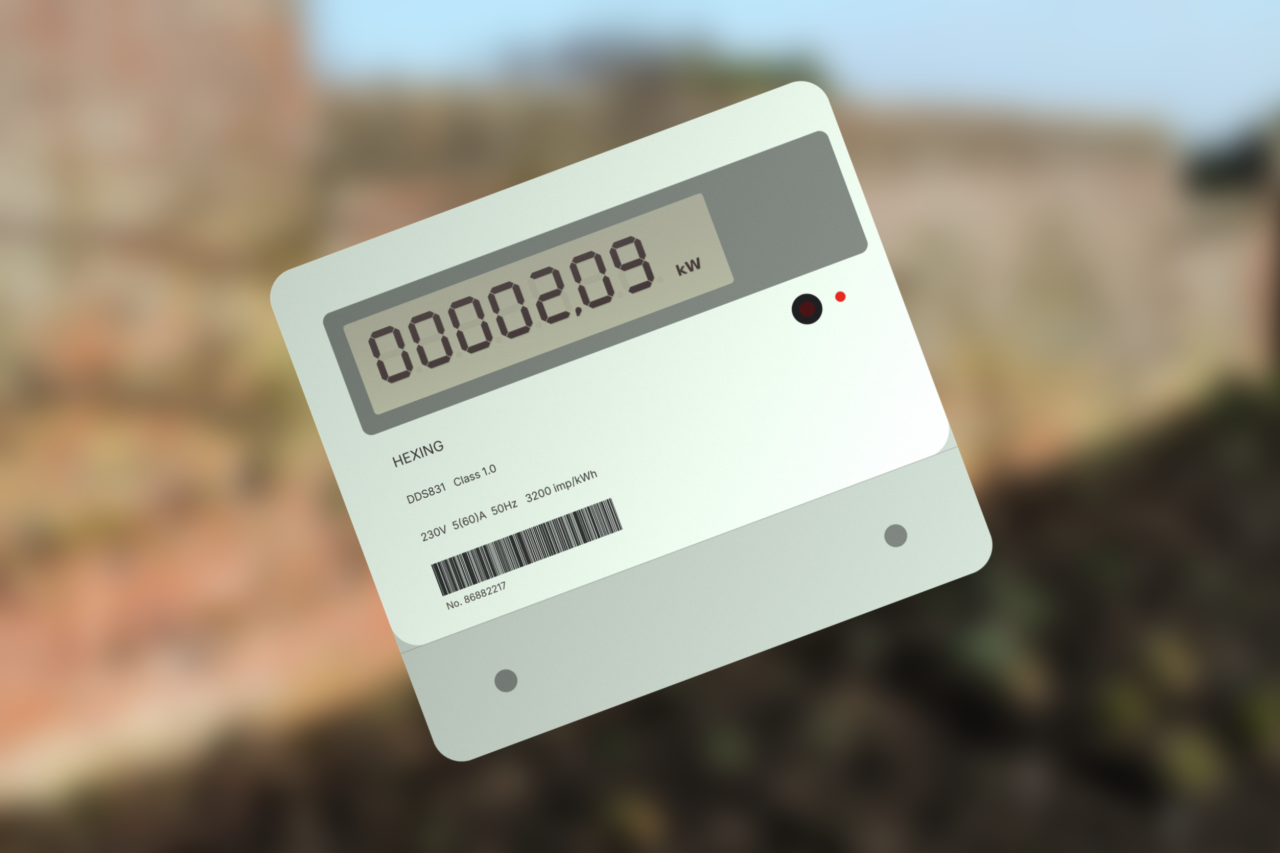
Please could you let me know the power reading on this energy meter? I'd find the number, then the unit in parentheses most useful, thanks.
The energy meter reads 2.09 (kW)
